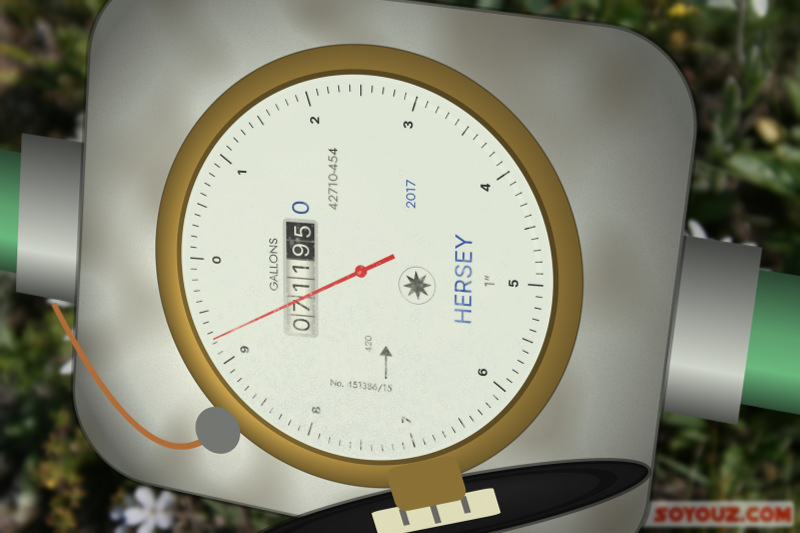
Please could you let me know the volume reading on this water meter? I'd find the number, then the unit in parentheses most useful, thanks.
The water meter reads 711949.2 (gal)
